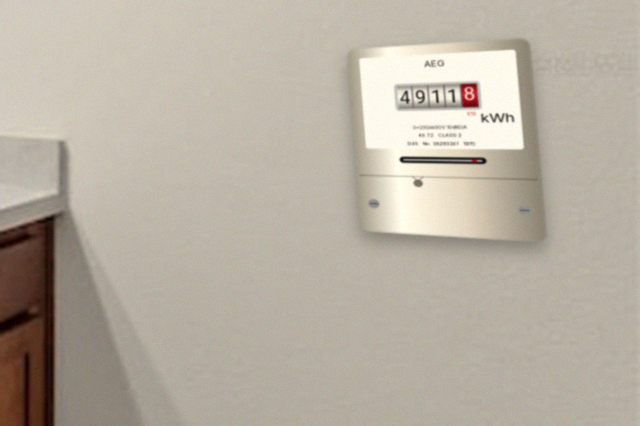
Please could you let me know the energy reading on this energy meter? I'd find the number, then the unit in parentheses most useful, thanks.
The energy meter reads 4911.8 (kWh)
